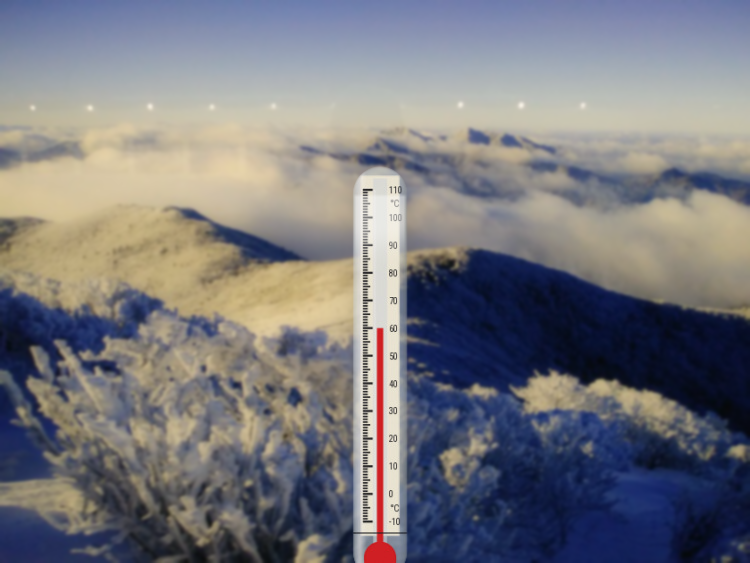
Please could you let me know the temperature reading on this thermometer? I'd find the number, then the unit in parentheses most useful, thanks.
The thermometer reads 60 (°C)
